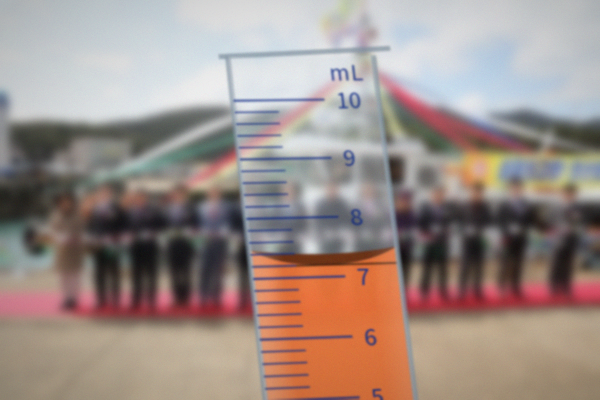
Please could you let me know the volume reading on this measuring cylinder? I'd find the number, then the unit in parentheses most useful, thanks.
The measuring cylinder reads 7.2 (mL)
